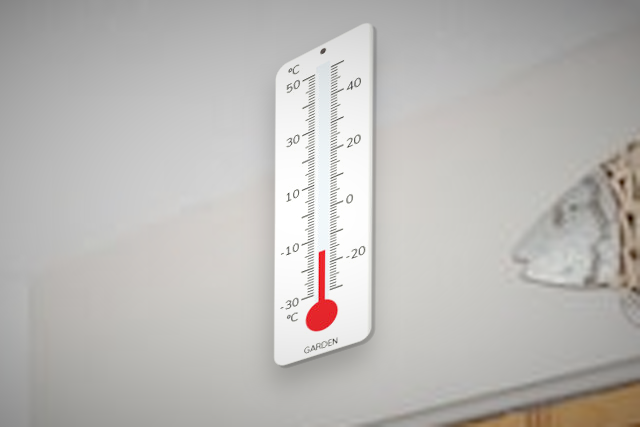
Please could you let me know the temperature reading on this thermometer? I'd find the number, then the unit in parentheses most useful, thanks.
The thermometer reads -15 (°C)
